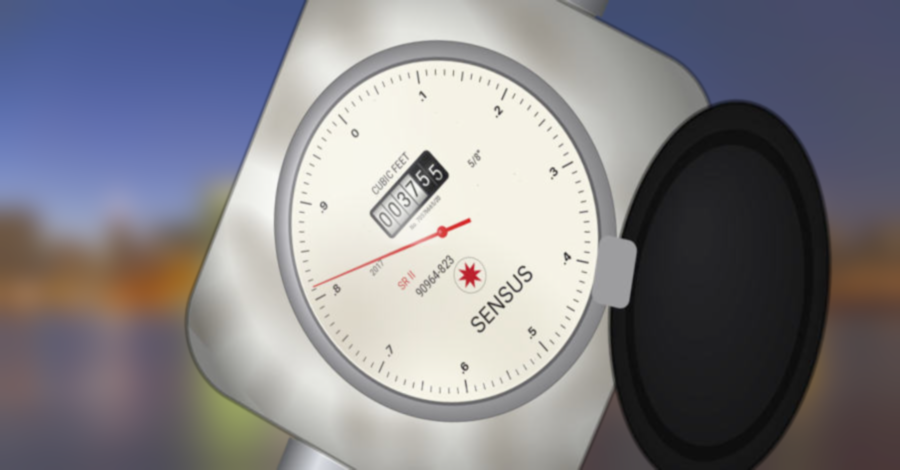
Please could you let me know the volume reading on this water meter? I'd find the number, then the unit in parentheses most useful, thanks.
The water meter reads 3754.81 (ft³)
